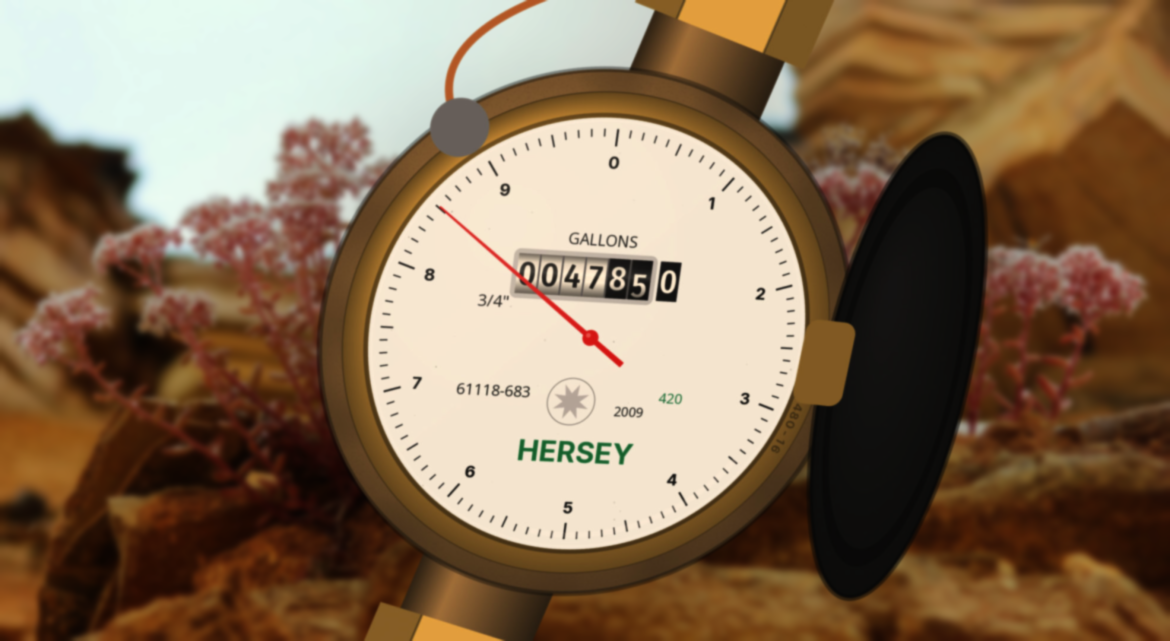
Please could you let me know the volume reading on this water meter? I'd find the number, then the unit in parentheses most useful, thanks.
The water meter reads 47848.5 (gal)
